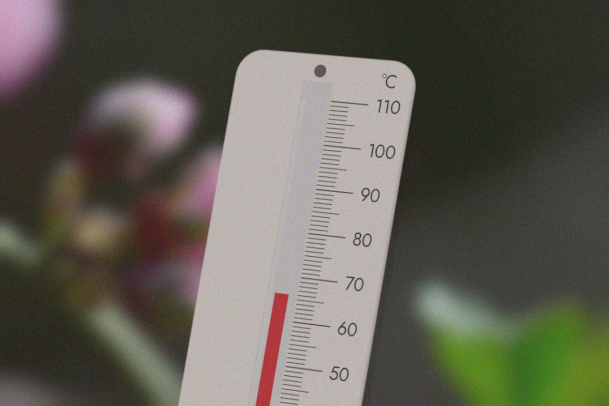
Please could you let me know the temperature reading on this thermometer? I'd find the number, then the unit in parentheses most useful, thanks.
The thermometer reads 66 (°C)
